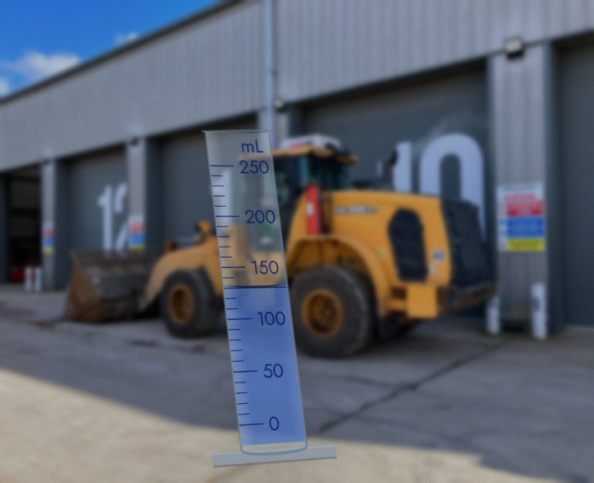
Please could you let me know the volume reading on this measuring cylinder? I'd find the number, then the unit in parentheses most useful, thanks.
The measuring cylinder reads 130 (mL)
